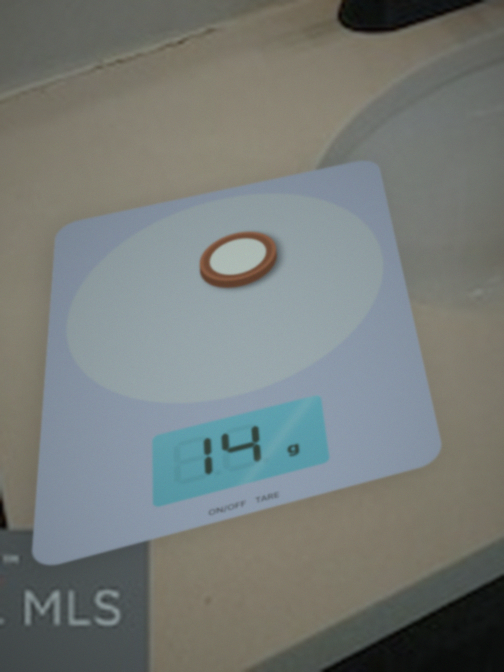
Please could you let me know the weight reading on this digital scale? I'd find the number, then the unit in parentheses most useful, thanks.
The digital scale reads 14 (g)
